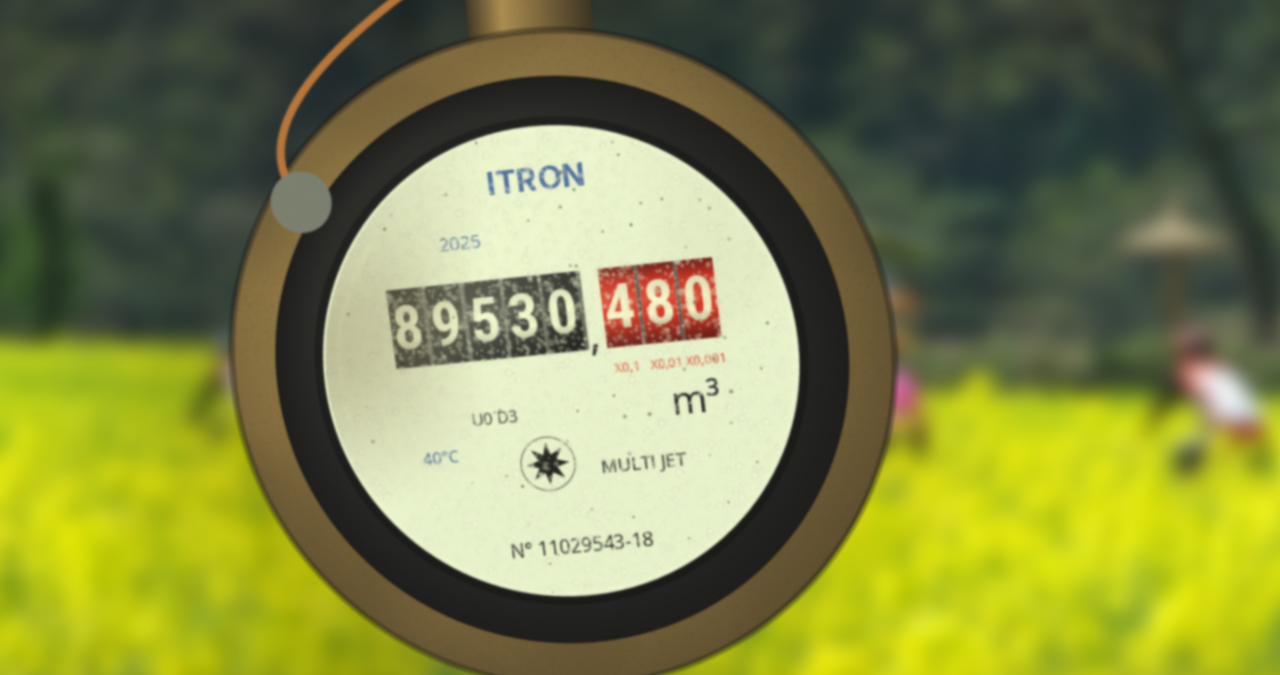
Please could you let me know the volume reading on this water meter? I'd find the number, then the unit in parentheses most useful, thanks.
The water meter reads 89530.480 (m³)
